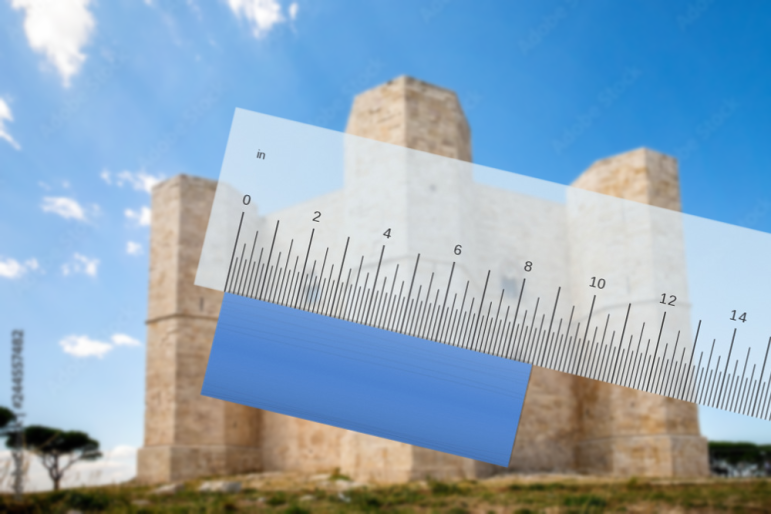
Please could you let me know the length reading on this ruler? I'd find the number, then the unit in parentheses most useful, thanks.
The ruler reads 8.75 (in)
